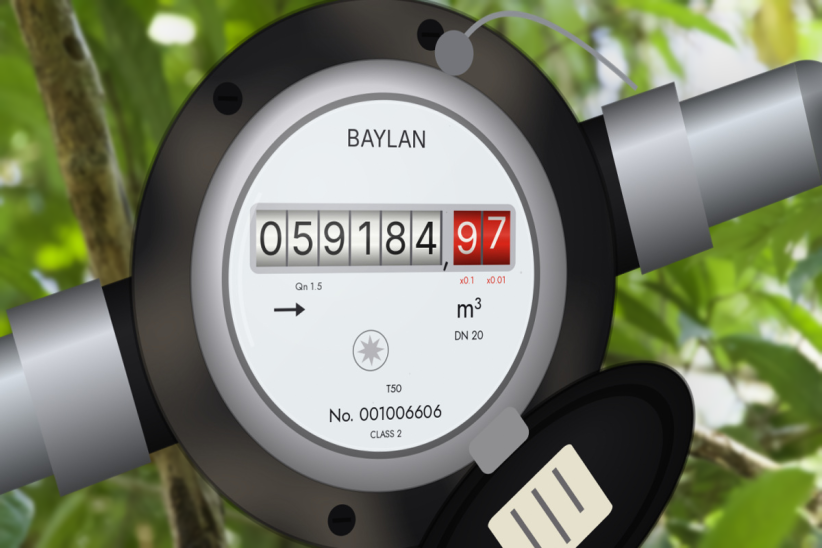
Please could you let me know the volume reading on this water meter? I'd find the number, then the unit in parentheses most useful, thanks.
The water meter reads 59184.97 (m³)
